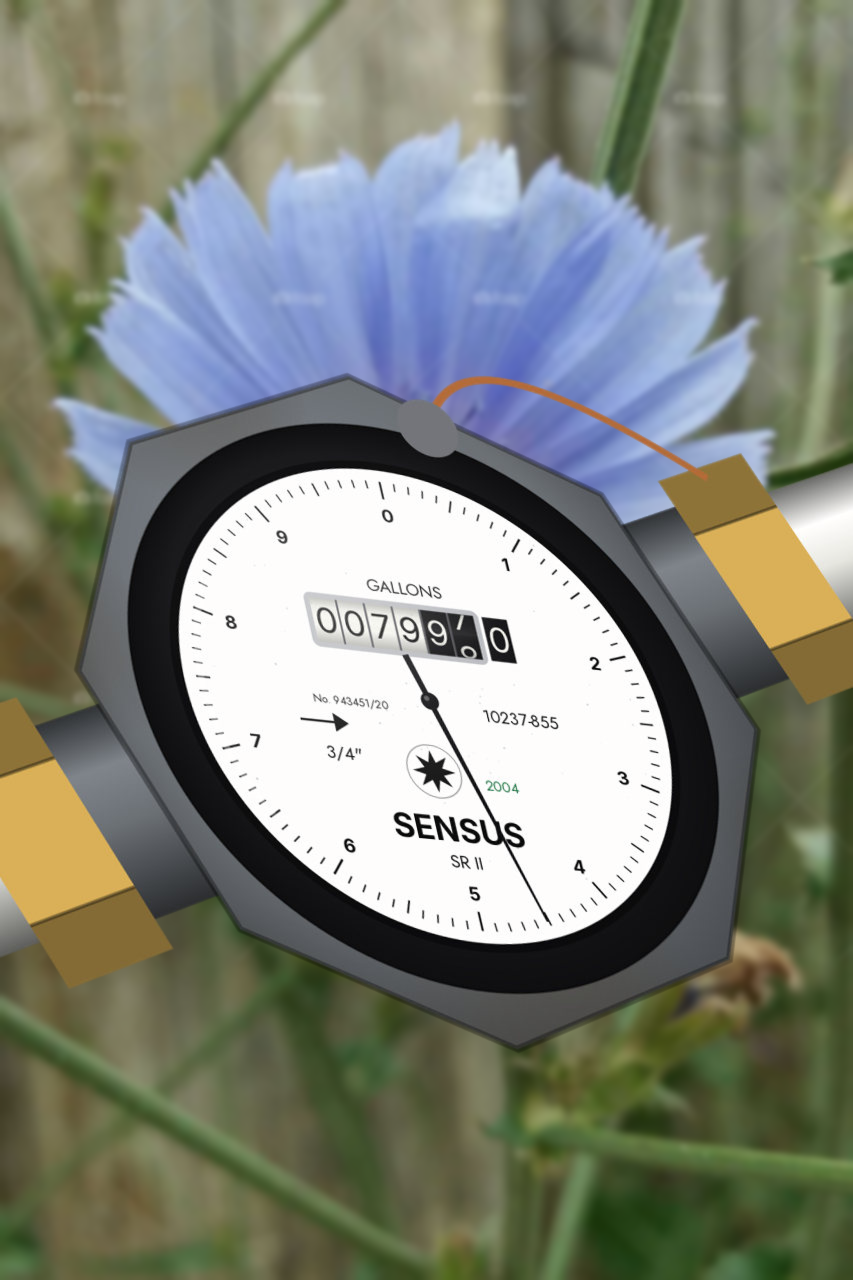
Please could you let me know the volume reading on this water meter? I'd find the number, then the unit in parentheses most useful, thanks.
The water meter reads 79974.5 (gal)
